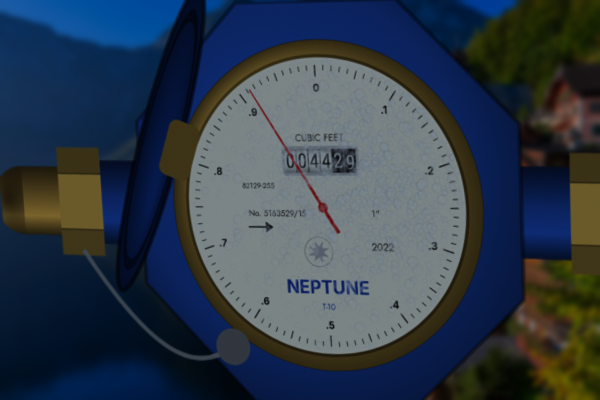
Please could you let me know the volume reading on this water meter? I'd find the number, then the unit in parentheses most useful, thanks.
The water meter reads 4428.91 (ft³)
